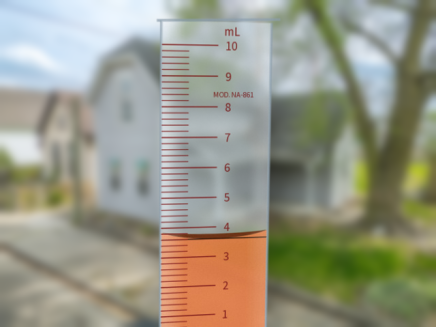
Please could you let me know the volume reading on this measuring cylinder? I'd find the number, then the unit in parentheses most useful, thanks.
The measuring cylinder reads 3.6 (mL)
